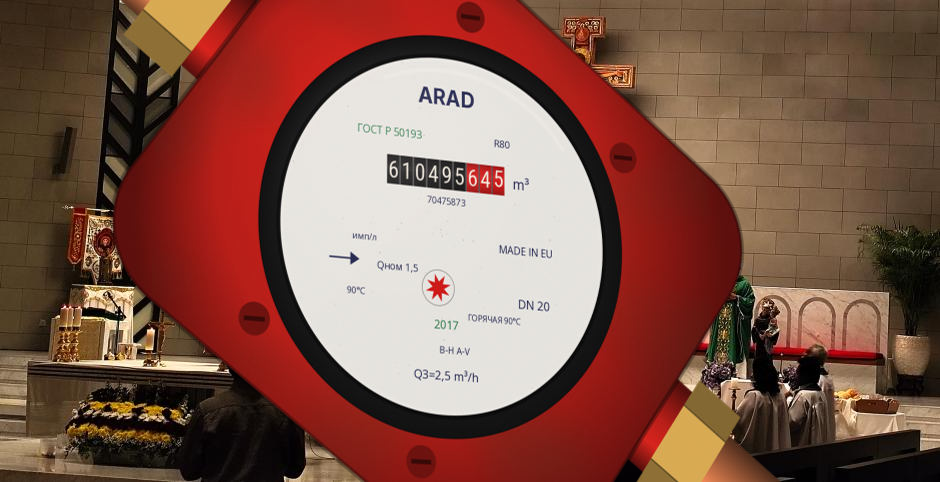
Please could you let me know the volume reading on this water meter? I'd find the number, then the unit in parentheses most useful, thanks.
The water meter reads 610495.645 (m³)
